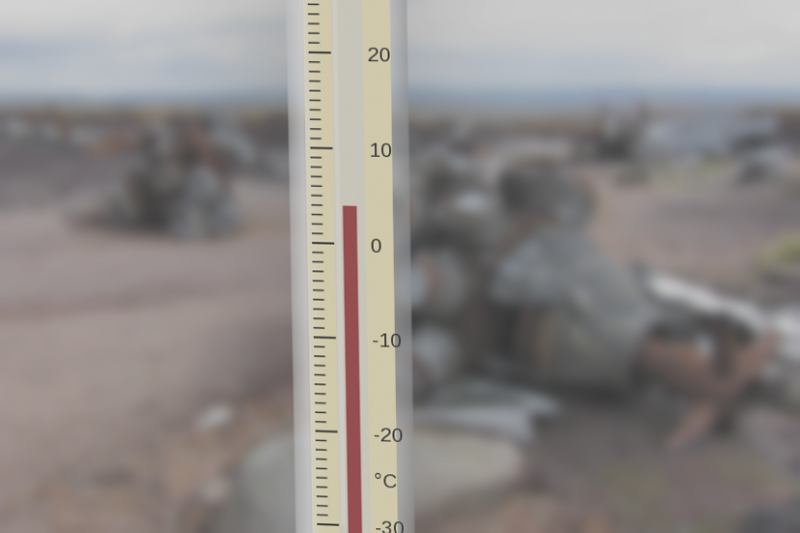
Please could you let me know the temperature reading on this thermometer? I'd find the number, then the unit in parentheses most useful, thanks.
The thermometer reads 4 (°C)
